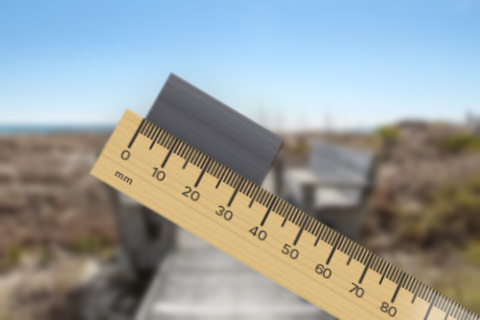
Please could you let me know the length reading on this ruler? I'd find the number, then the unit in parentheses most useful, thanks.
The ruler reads 35 (mm)
